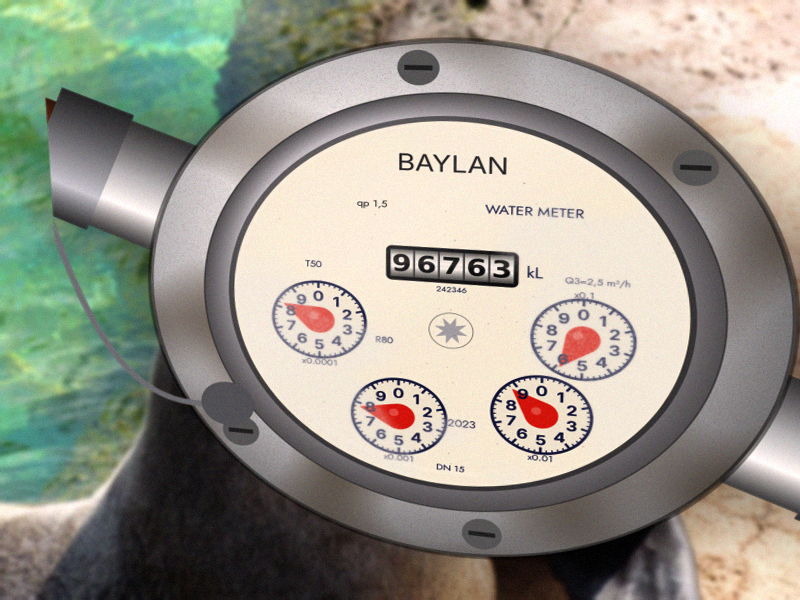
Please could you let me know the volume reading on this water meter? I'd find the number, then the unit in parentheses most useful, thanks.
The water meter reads 96763.5878 (kL)
